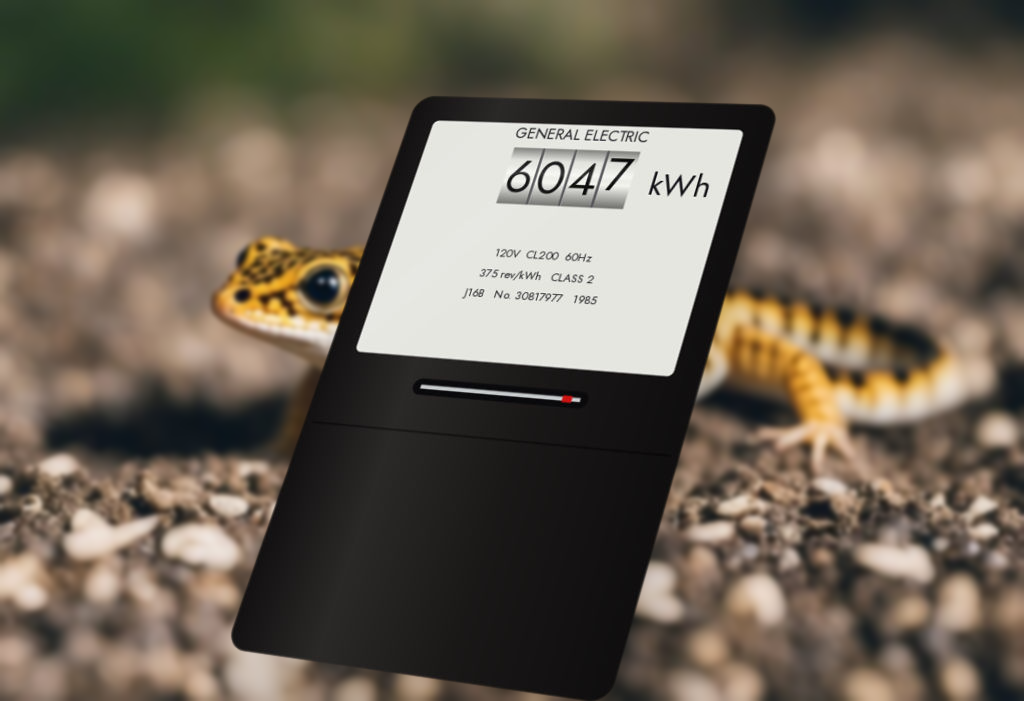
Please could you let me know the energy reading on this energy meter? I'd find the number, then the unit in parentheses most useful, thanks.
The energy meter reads 6047 (kWh)
